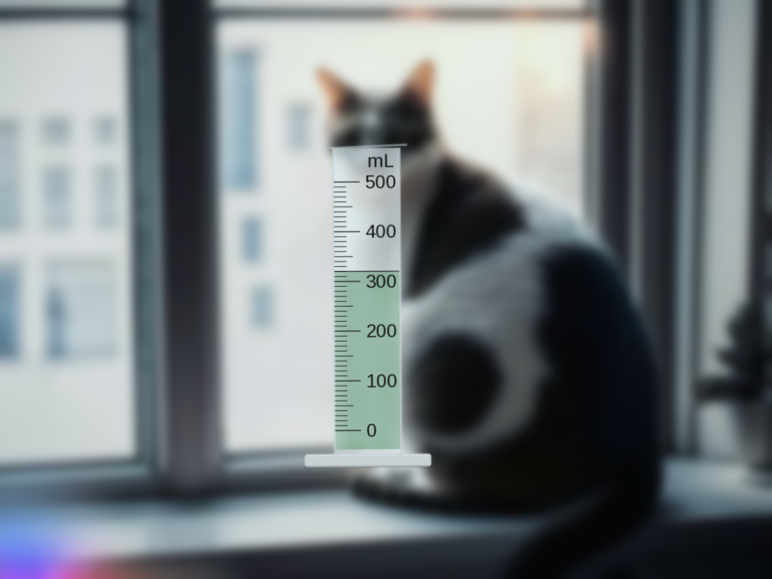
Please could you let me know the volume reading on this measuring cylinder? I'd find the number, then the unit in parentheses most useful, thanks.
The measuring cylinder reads 320 (mL)
